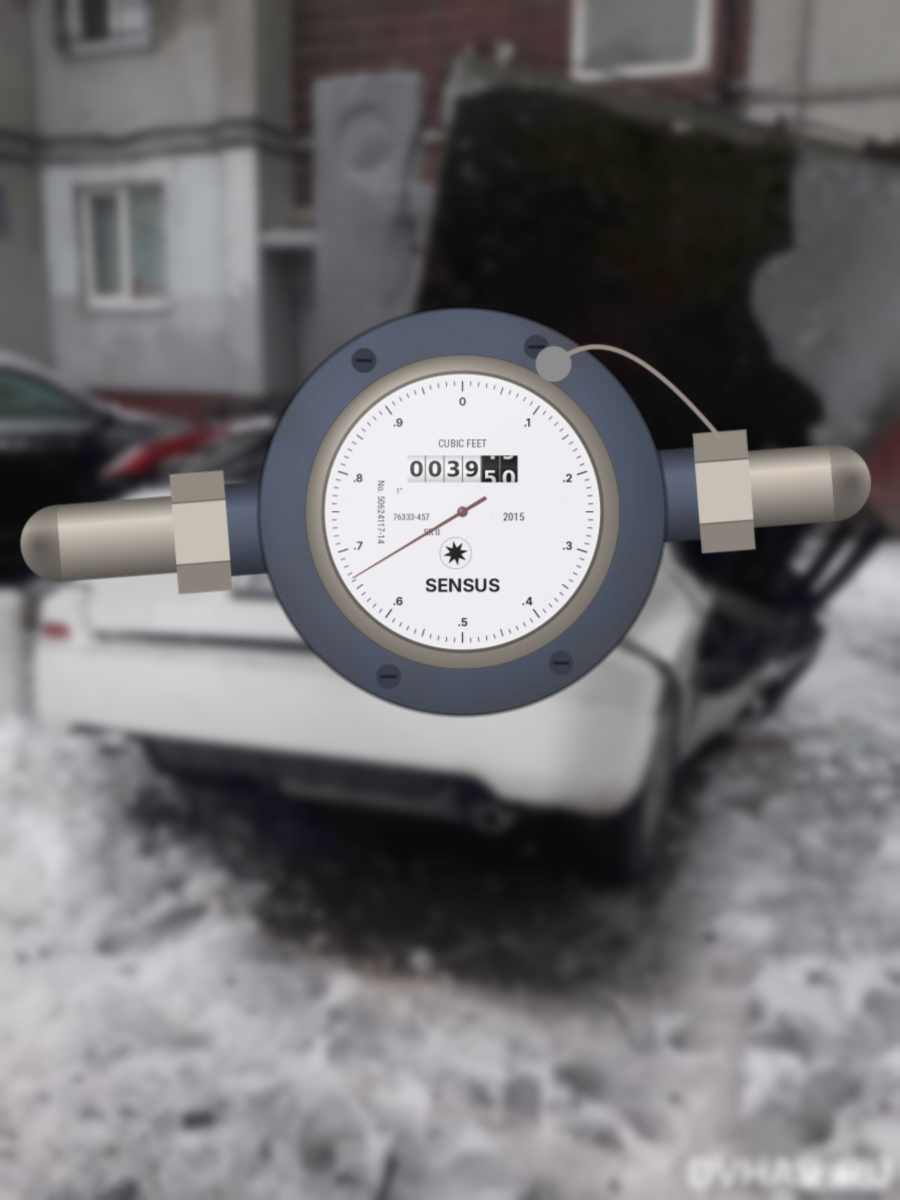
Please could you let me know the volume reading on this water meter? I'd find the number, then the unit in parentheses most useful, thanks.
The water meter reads 3949.66 (ft³)
